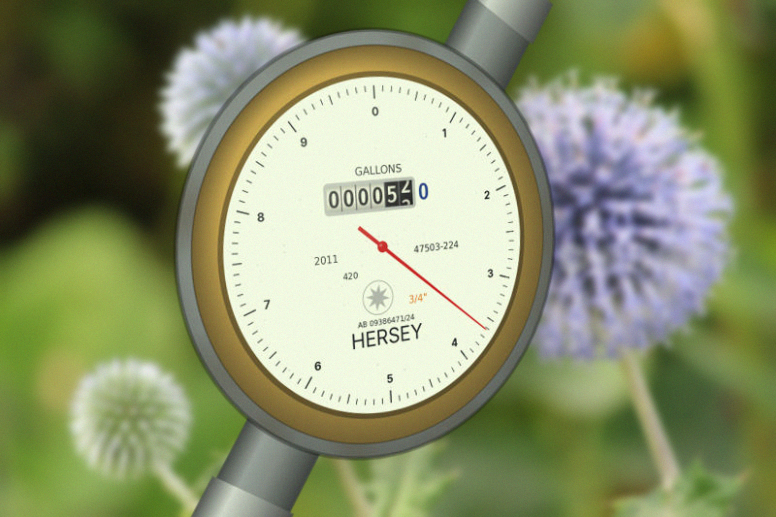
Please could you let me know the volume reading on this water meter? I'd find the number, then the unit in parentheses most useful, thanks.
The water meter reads 523.6 (gal)
